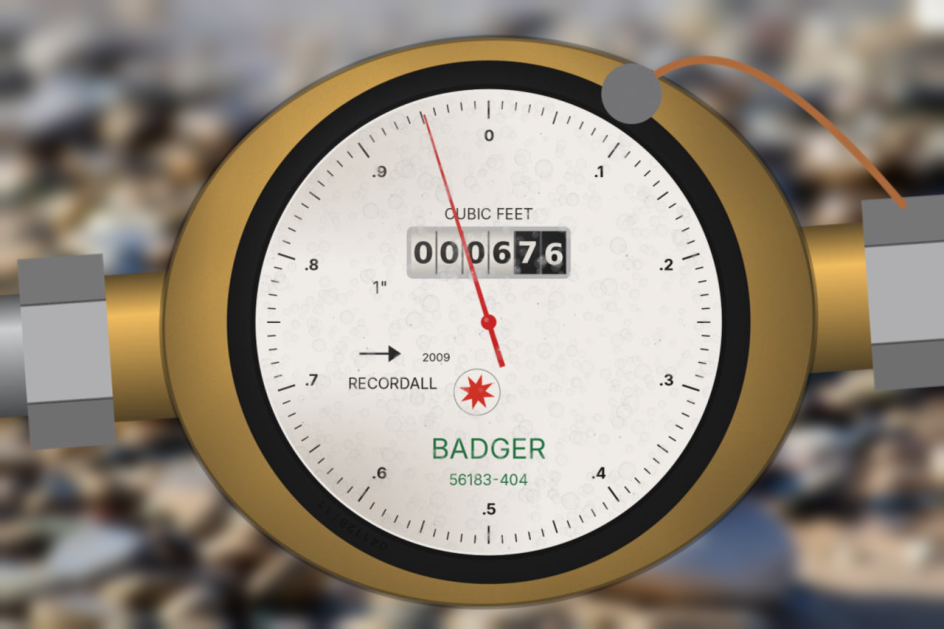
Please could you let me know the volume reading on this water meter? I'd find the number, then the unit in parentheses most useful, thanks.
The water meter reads 675.95 (ft³)
